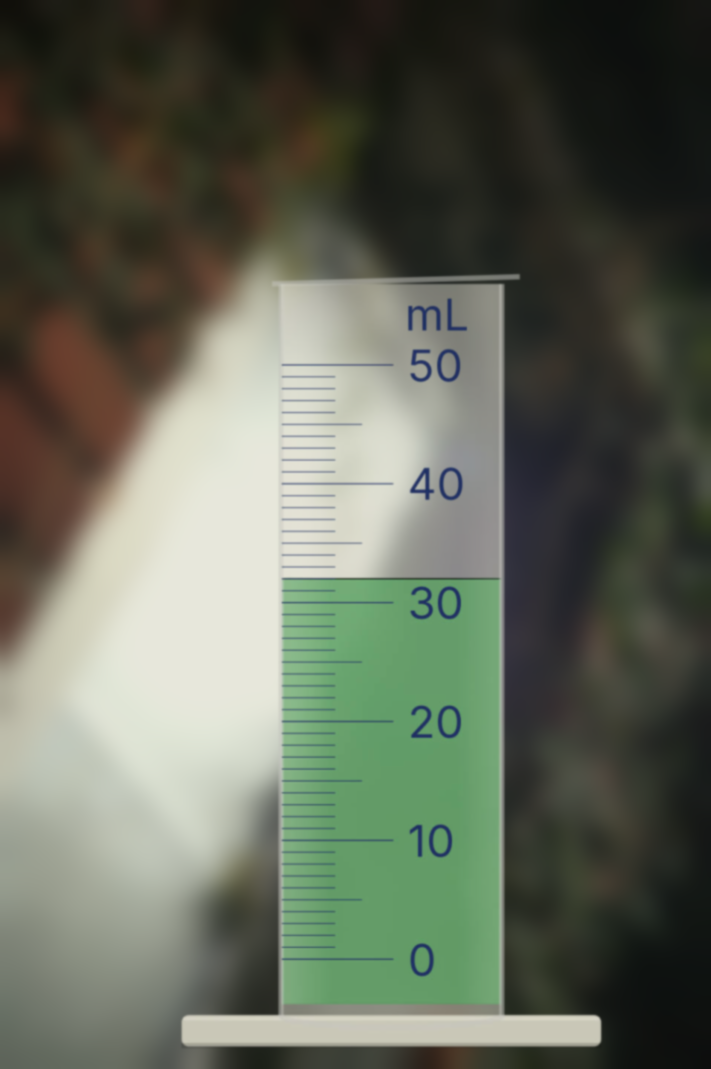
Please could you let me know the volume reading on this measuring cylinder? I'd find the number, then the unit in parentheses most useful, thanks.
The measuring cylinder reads 32 (mL)
